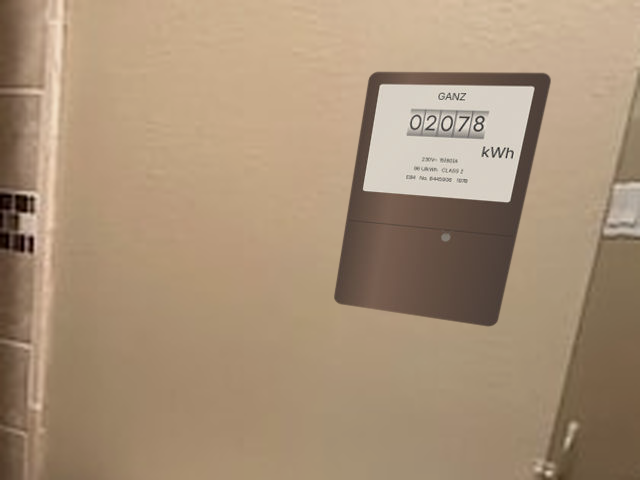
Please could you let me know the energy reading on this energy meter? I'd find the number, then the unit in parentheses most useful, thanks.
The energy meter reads 2078 (kWh)
